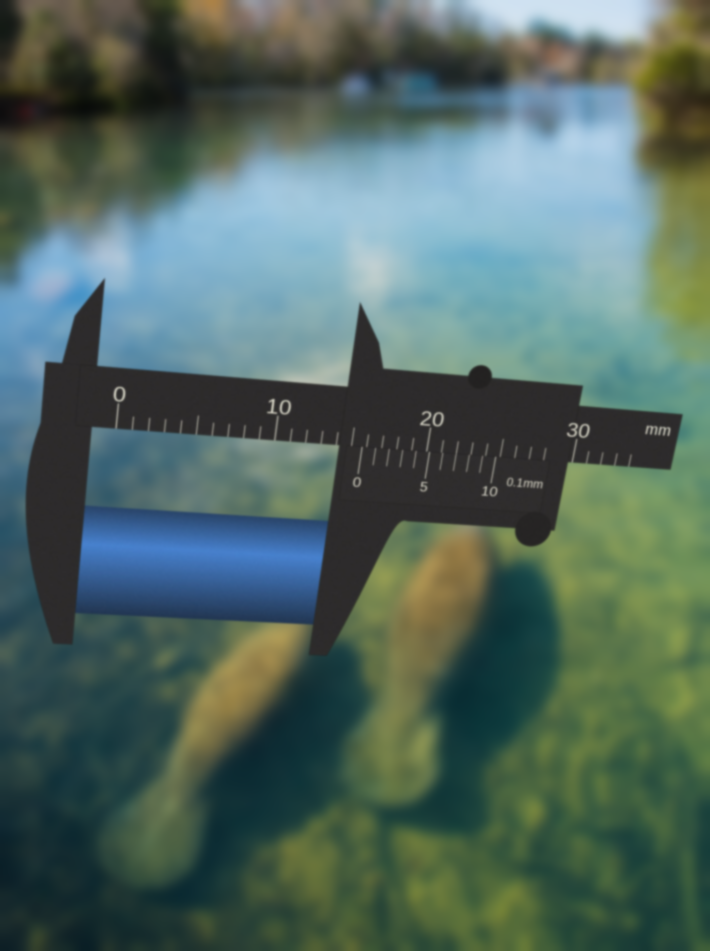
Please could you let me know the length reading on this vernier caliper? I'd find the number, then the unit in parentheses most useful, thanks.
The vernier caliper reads 15.7 (mm)
